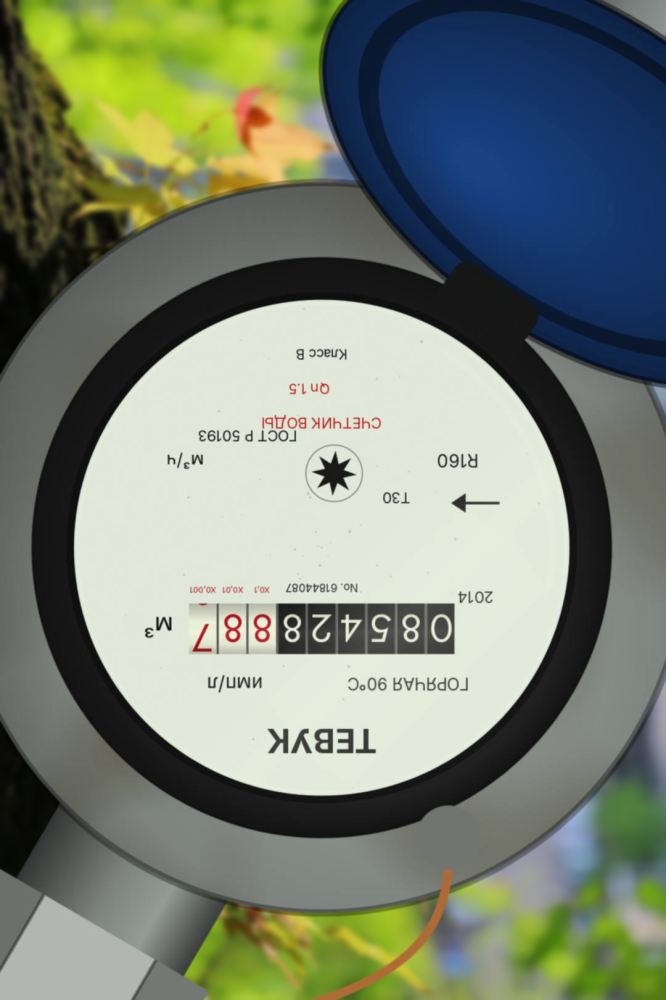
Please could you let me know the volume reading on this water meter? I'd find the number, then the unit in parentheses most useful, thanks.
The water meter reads 85428.887 (m³)
